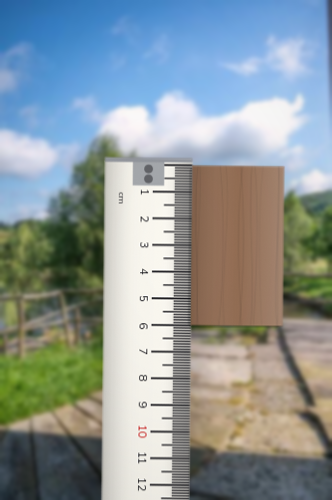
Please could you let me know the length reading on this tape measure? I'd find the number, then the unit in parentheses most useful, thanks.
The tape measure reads 6 (cm)
